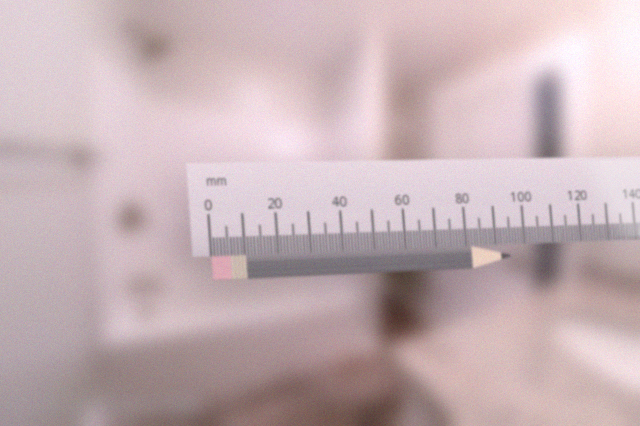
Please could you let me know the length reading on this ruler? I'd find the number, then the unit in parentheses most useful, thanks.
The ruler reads 95 (mm)
